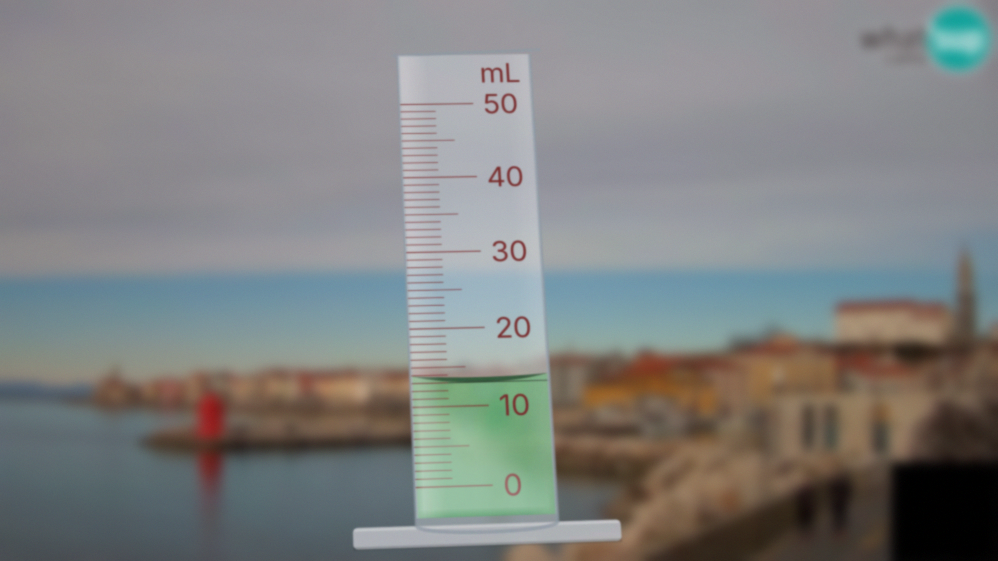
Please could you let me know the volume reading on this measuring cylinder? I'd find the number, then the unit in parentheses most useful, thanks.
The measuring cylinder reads 13 (mL)
